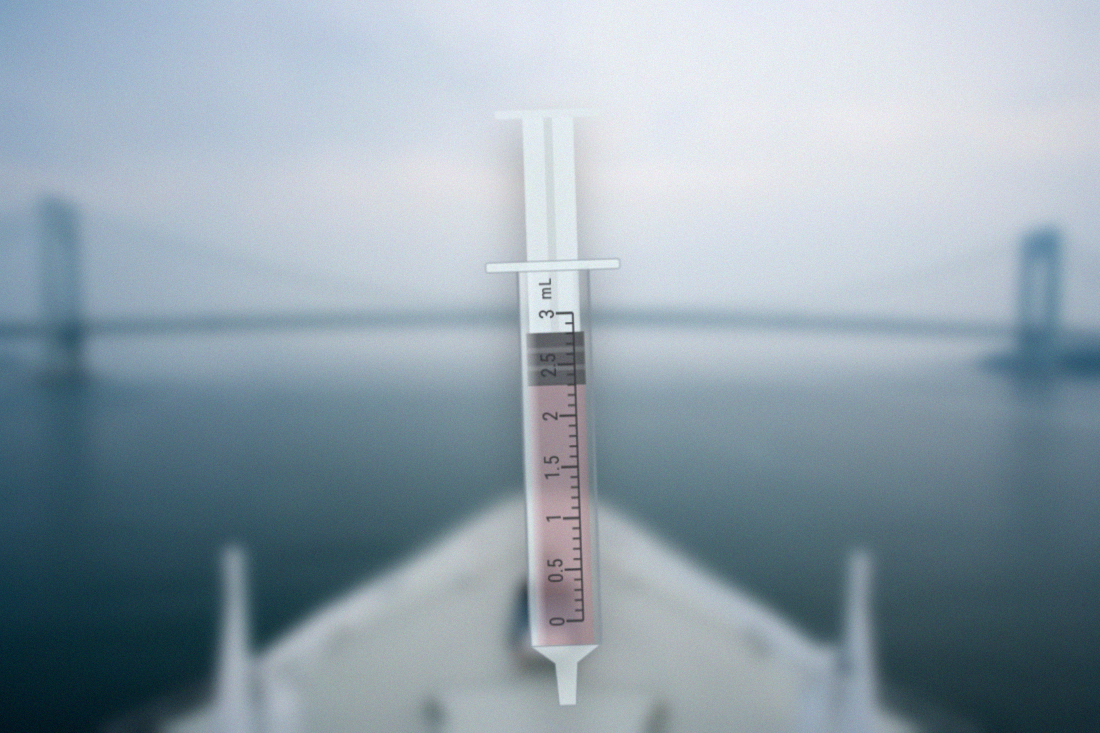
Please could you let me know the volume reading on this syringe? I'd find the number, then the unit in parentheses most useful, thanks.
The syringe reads 2.3 (mL)
